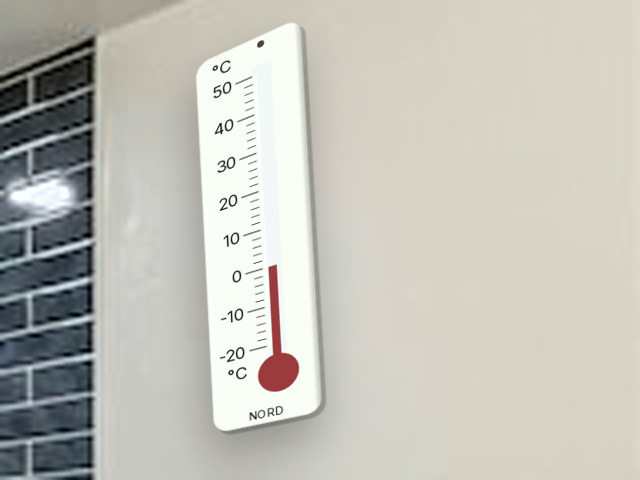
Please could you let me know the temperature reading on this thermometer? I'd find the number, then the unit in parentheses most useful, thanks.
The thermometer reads 0 (°C)
